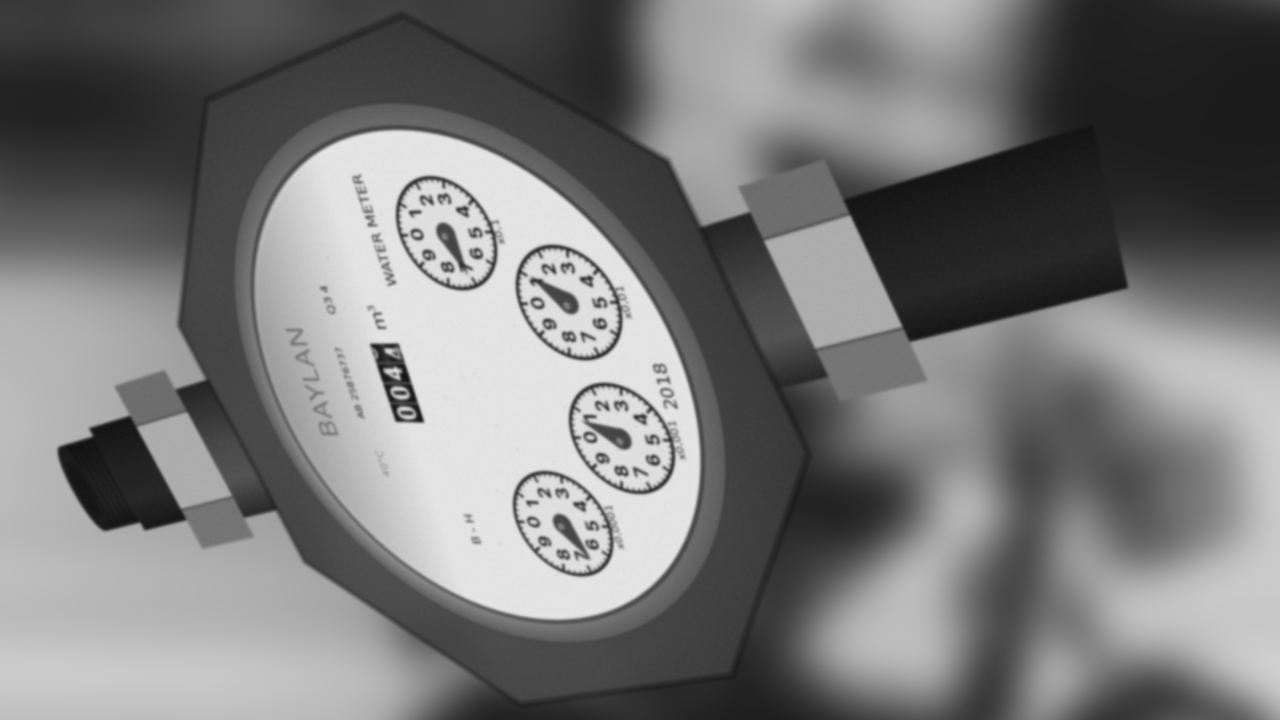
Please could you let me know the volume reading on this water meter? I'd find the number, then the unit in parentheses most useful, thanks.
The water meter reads 43.7106 (m³)
